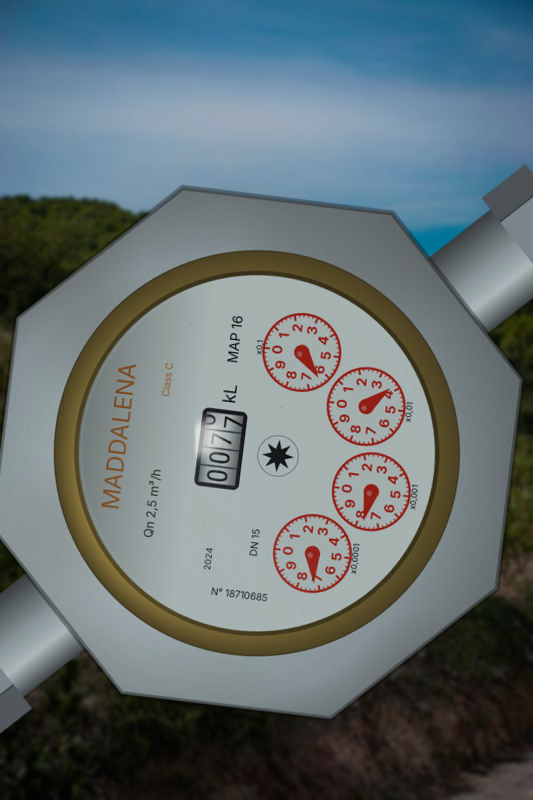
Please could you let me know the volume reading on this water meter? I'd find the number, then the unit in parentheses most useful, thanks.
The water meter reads 76.6377 (kL)
